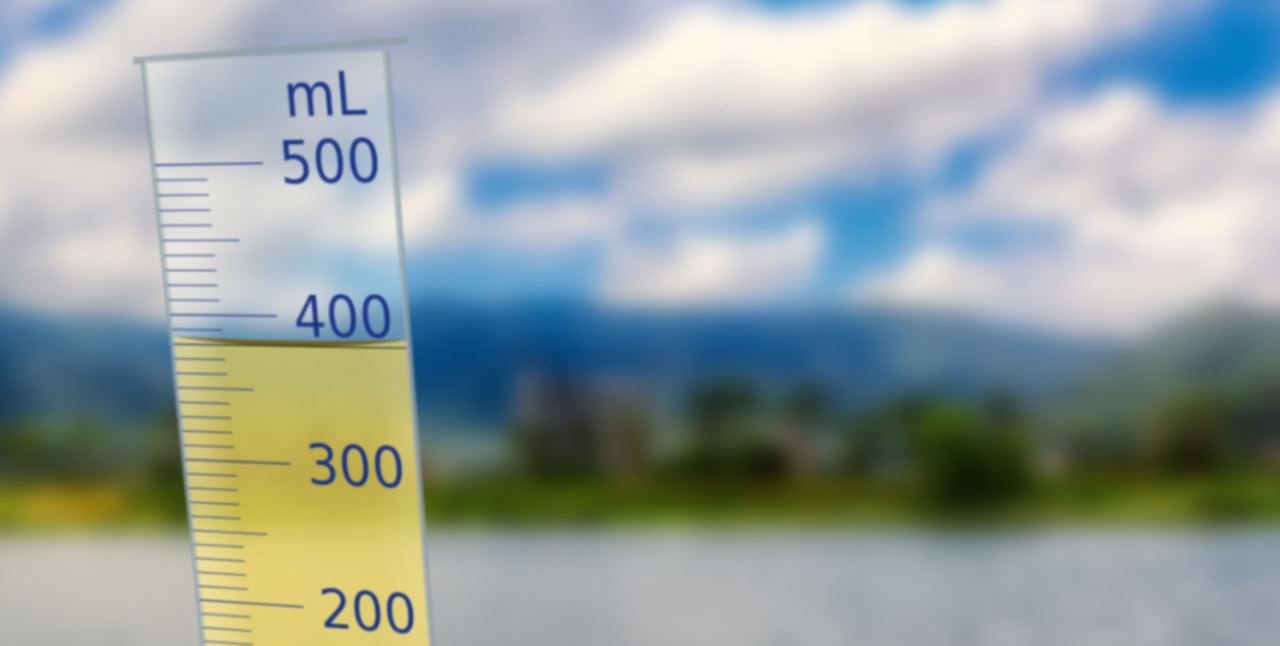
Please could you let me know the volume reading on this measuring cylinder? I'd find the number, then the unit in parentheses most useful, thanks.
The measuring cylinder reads 380 (mL)
